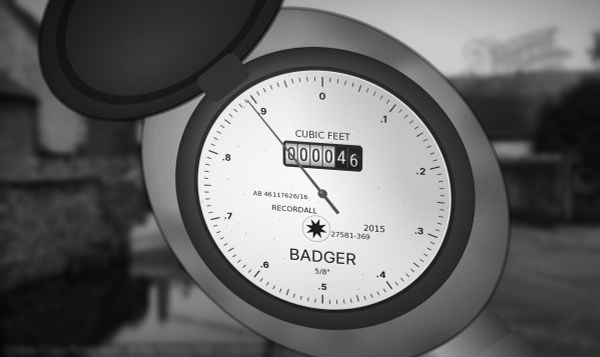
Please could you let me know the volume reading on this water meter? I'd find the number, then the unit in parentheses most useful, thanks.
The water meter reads 45.89 (ft³)
